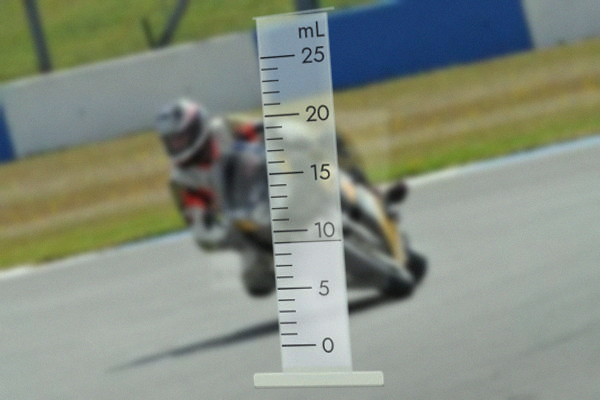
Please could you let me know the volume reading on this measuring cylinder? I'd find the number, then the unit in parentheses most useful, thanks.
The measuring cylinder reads 9 (mL)
